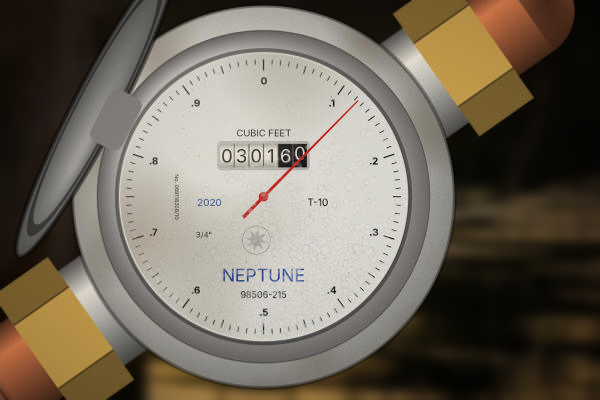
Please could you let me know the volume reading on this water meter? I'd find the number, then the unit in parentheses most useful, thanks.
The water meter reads 30160.12 (ft³)
